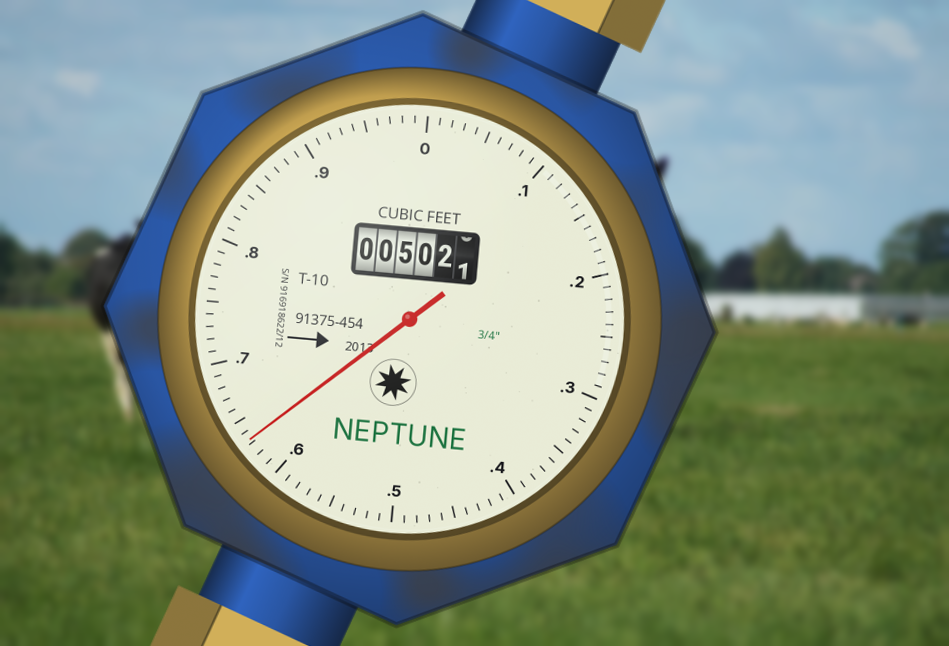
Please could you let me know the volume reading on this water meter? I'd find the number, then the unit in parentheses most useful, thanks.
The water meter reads 5020.63 (ft³)
